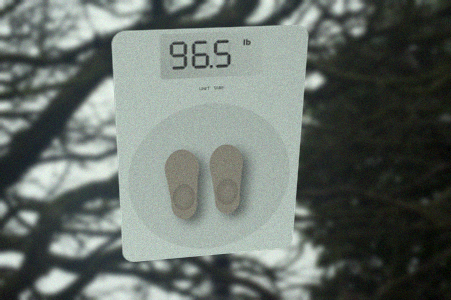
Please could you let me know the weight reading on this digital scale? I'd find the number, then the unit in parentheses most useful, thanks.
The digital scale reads 96.5 (lb)
